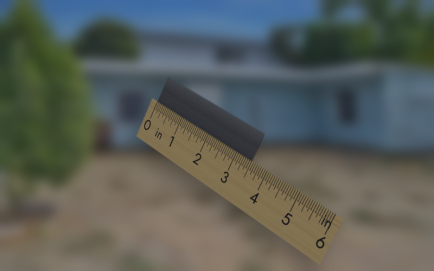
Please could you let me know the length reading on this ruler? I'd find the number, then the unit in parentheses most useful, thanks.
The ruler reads 3.5 (in)
